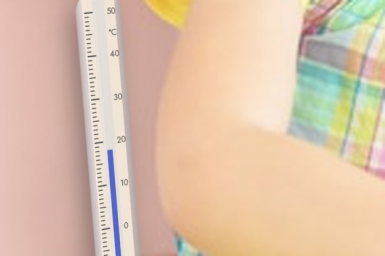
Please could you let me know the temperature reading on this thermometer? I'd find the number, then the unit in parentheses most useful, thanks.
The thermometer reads 18 (°C)
